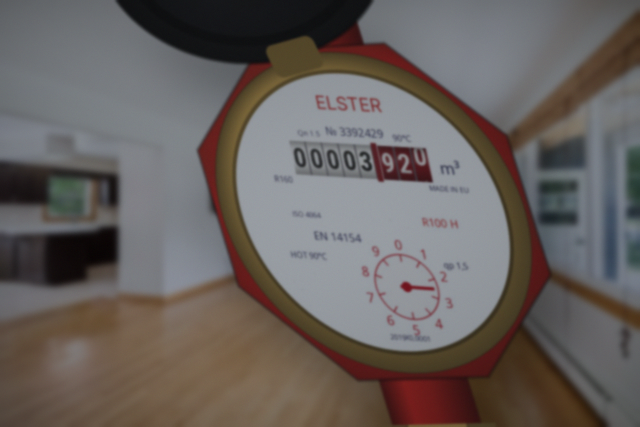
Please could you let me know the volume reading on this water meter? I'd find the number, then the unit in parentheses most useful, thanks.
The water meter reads 3.9202 (m³)
